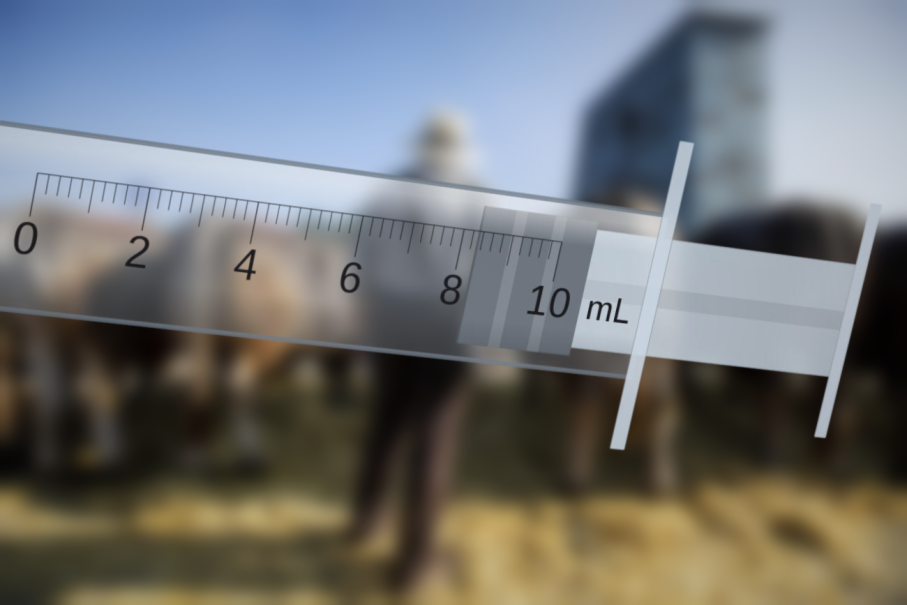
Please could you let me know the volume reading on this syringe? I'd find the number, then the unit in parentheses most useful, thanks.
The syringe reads 8.3 (mL)
